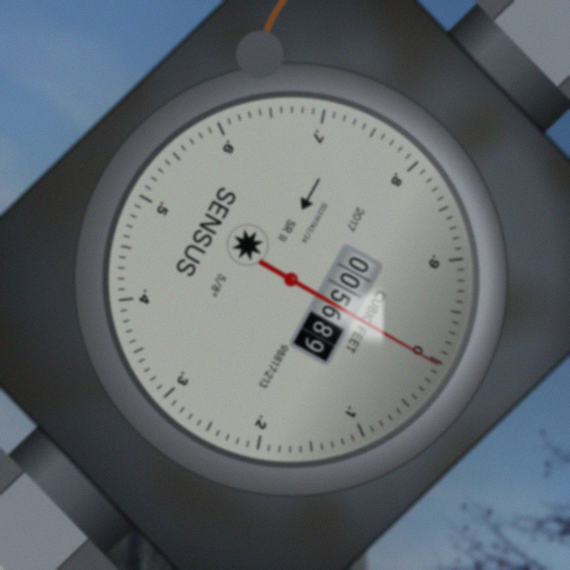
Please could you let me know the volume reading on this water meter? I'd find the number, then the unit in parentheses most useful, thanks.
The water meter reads 5689.00 (ft³)
